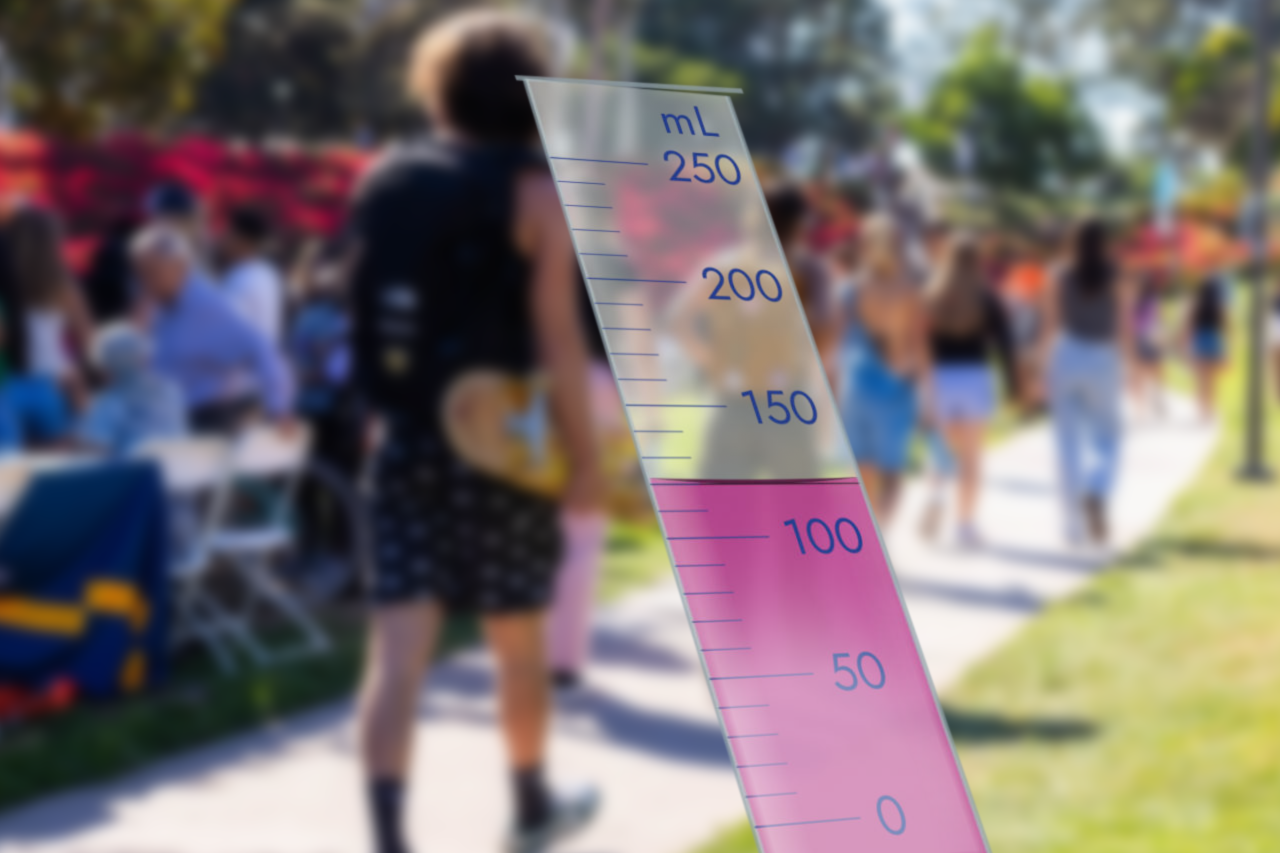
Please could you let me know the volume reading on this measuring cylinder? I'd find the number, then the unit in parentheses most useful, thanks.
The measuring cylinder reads 120 (mL)
